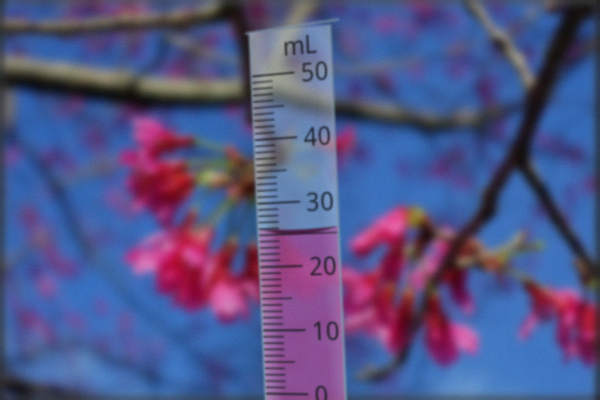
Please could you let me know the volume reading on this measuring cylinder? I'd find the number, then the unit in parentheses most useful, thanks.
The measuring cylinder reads 25 (mL)
